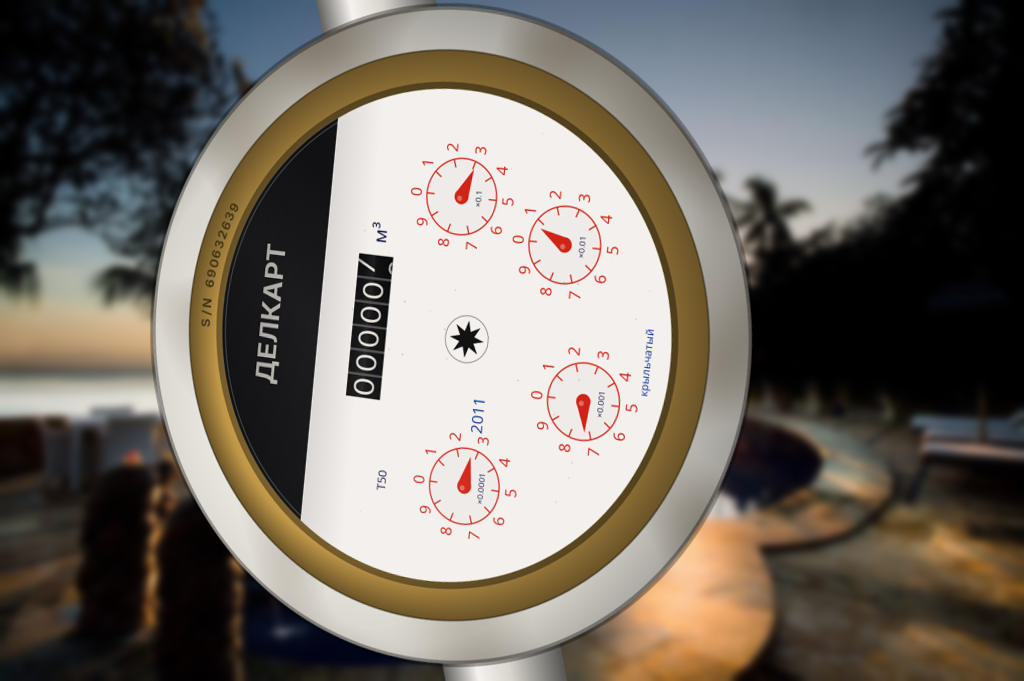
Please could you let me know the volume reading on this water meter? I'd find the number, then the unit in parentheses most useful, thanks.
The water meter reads 7.3072 (m³)
